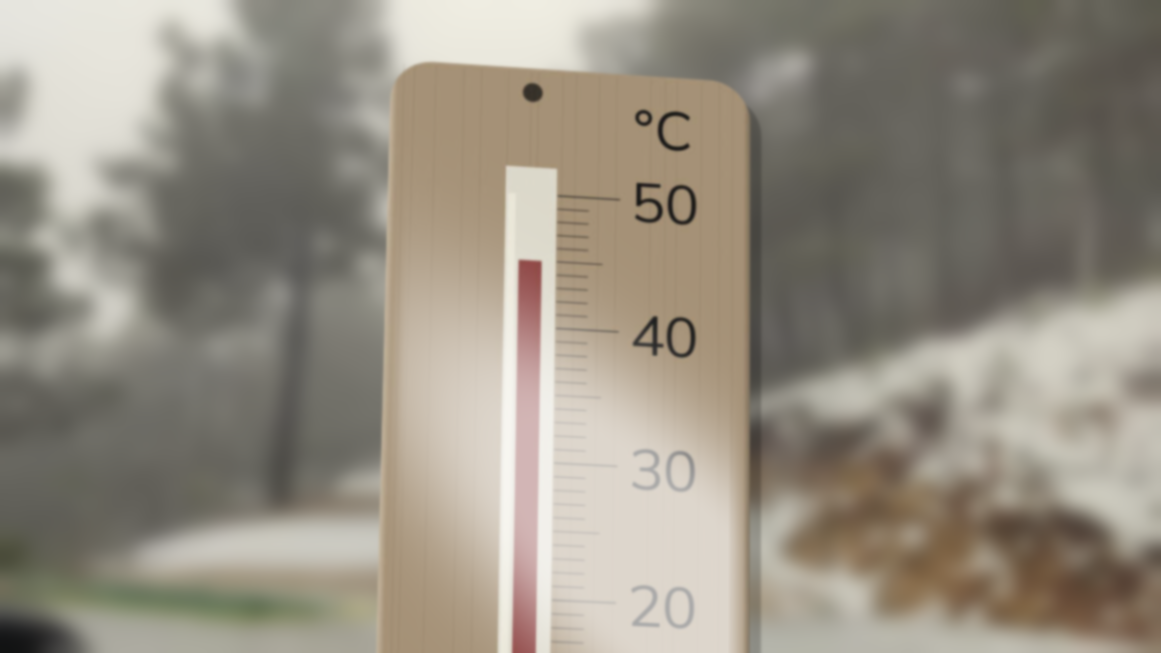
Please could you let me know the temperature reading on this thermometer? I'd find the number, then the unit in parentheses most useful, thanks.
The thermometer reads 45 (°C)
